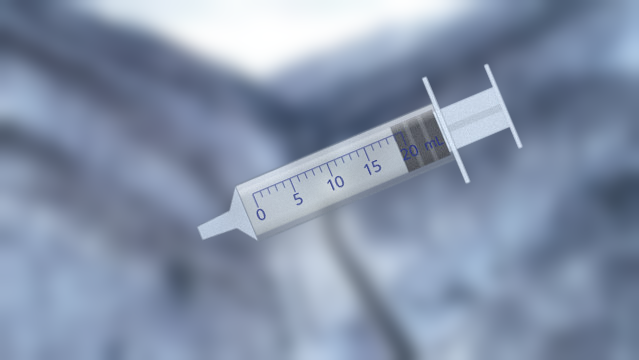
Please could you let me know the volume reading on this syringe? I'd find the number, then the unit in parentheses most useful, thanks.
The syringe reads 19 (mL)
